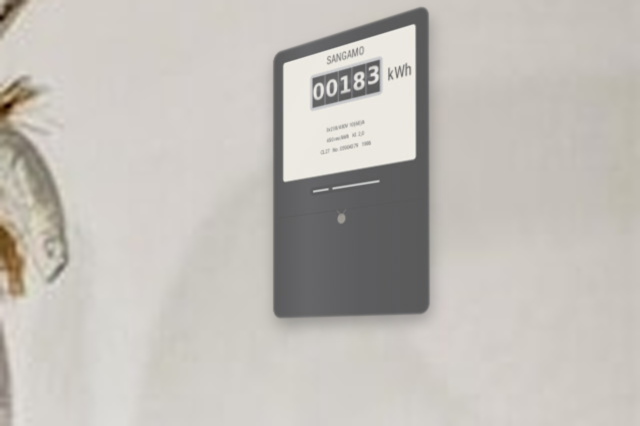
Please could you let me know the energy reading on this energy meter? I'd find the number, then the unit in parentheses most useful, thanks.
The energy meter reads 183 (kWh)
